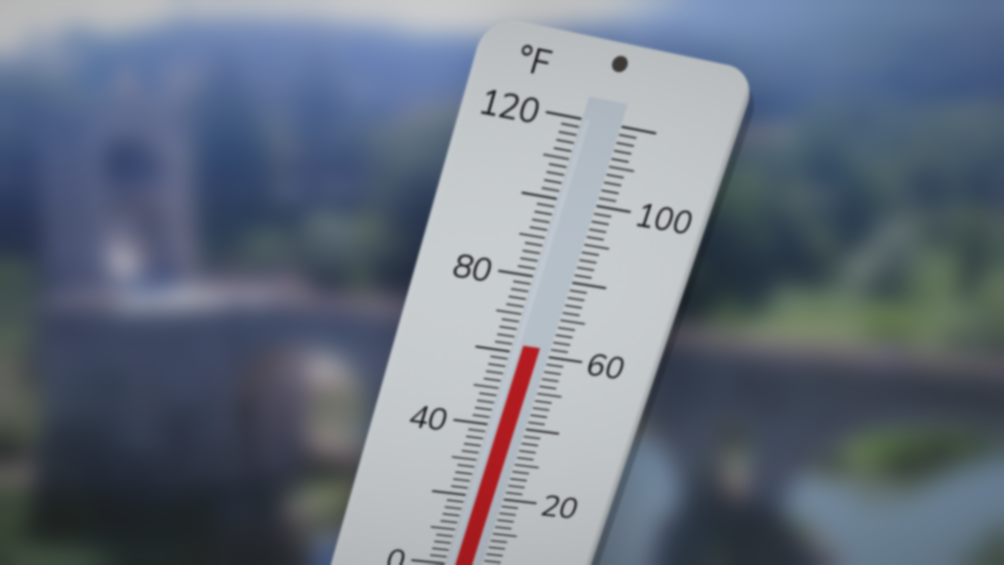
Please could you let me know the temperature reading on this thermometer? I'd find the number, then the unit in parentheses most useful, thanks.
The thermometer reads 62 (°F)
